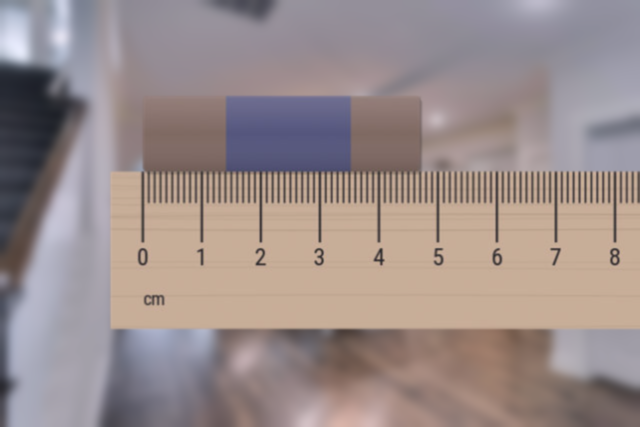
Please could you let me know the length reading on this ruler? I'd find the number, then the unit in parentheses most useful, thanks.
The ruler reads 4.7 (cm)
